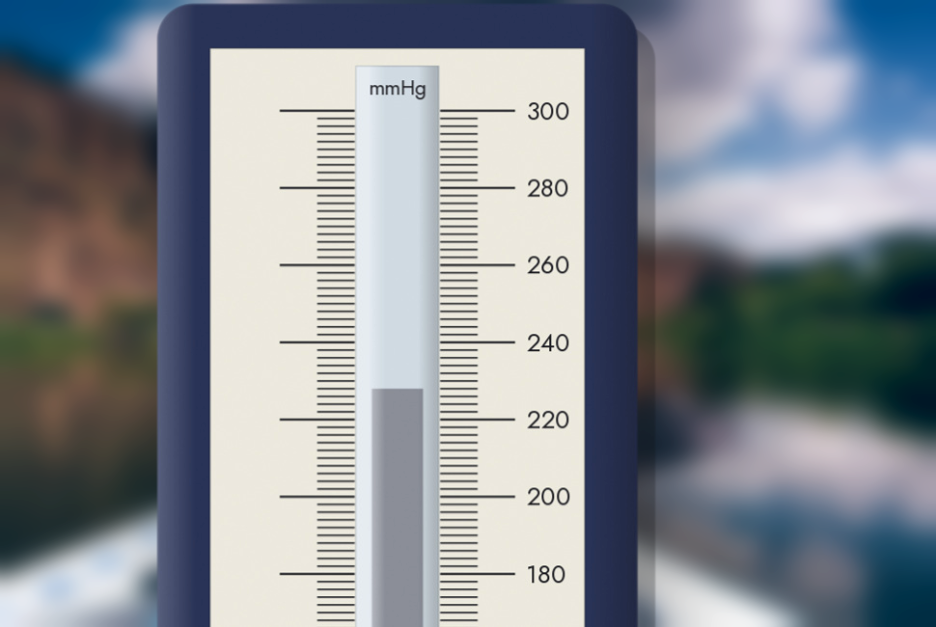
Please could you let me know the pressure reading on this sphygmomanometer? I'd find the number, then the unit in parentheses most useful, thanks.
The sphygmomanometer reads 228 (mmHg)
